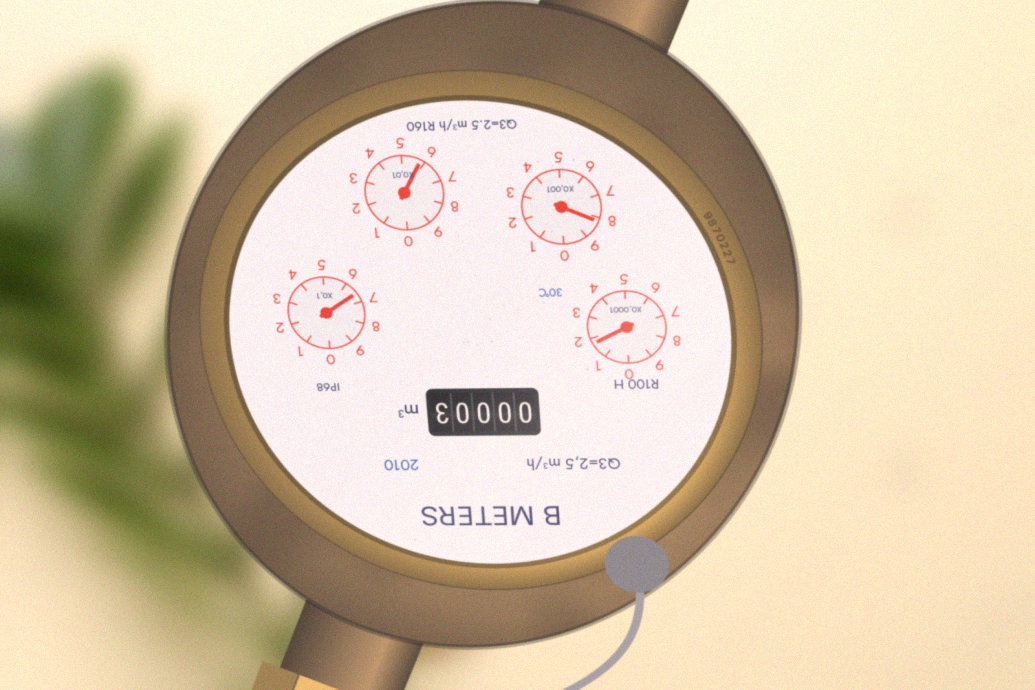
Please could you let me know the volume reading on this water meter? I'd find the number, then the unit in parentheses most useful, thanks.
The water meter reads 3.6581 (m³)
